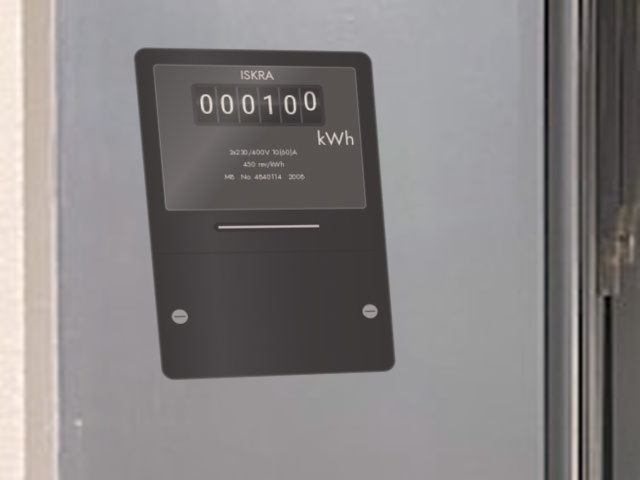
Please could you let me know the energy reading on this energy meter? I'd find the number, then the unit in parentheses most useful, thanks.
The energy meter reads 100 (kWh)
